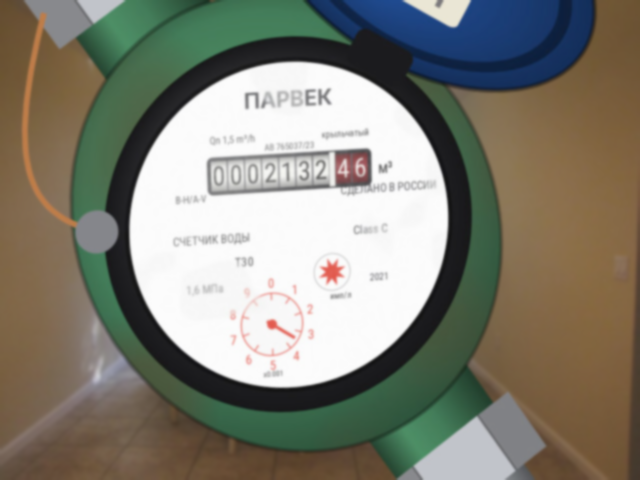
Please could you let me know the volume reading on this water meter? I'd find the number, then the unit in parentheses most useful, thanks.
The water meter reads 2132.463 (m³)
